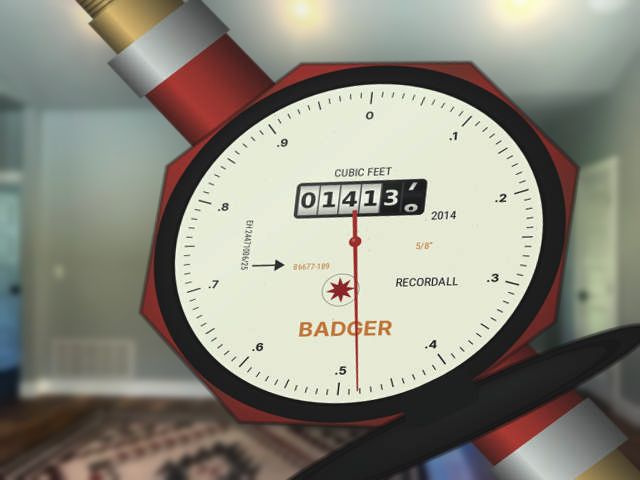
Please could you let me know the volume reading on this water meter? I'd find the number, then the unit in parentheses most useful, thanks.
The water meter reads 14137.48 (ft³)
